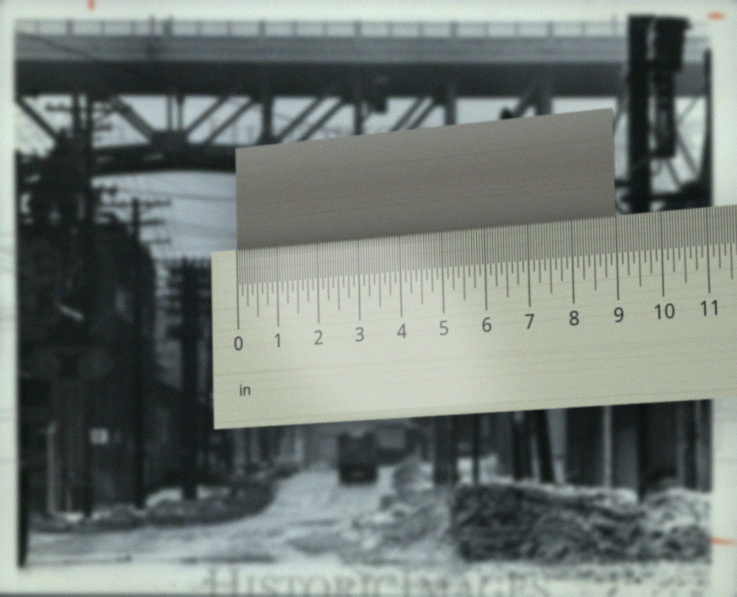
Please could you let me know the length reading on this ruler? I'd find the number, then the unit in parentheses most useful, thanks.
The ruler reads 9 (in)
